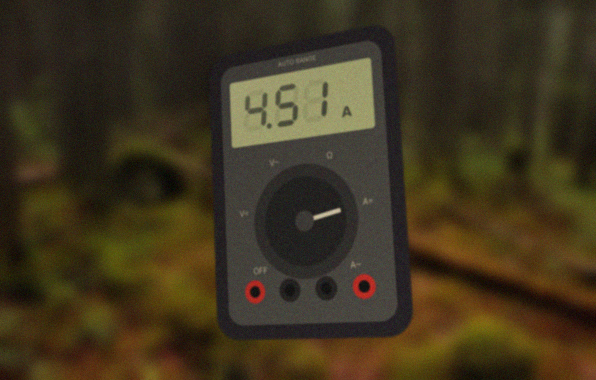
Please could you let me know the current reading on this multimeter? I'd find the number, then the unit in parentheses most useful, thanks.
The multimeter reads 4.51 (A)
